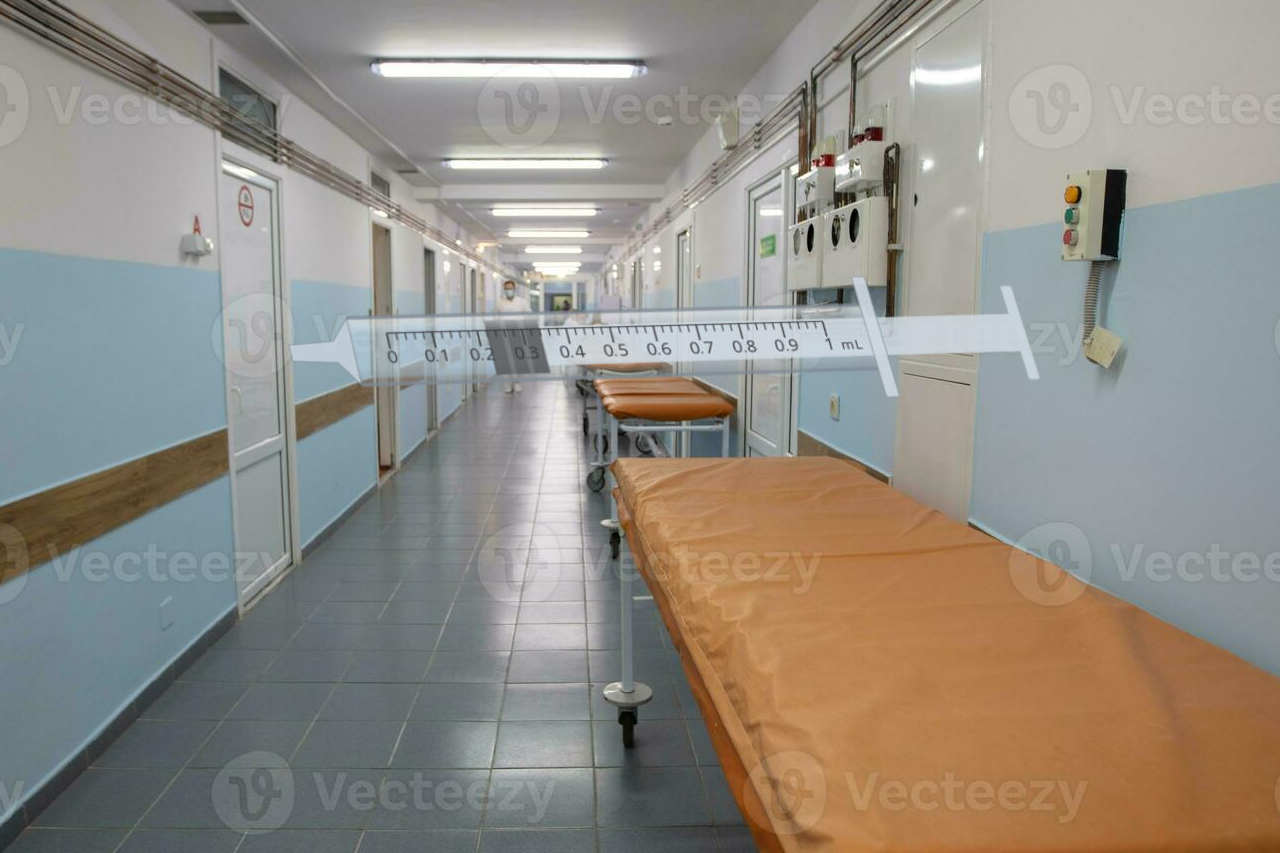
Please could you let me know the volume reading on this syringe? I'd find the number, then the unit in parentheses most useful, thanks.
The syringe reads 0.22 (mL)
